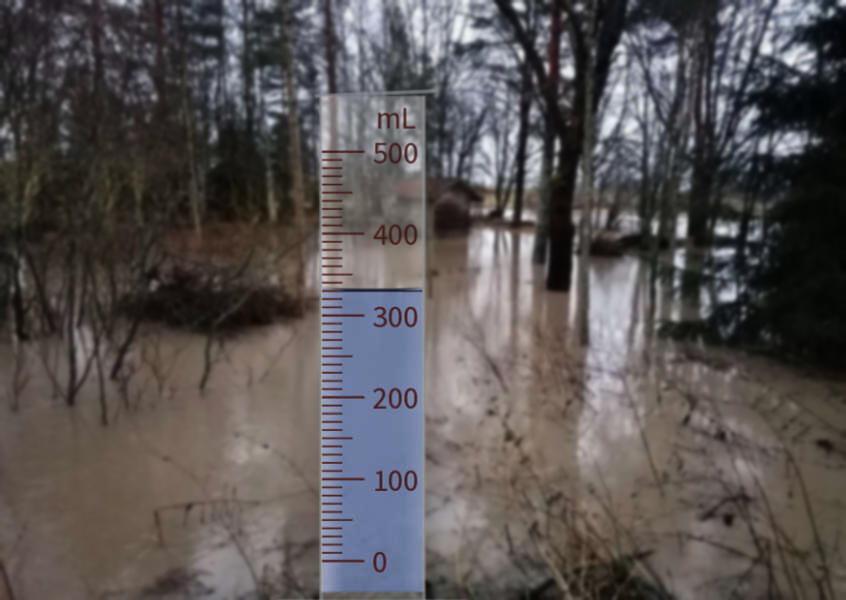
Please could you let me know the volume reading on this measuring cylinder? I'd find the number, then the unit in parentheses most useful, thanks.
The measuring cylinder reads 330 (mL)
